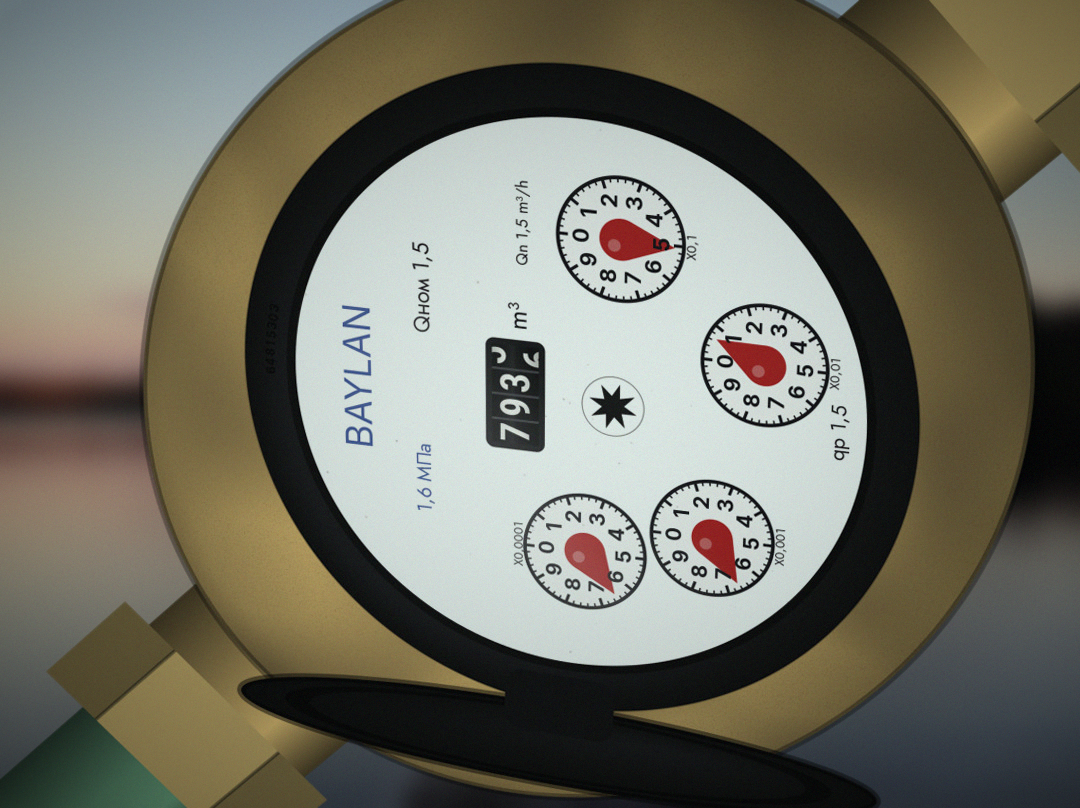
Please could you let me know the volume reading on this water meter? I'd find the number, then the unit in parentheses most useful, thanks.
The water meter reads 7935.5066 (m³)
